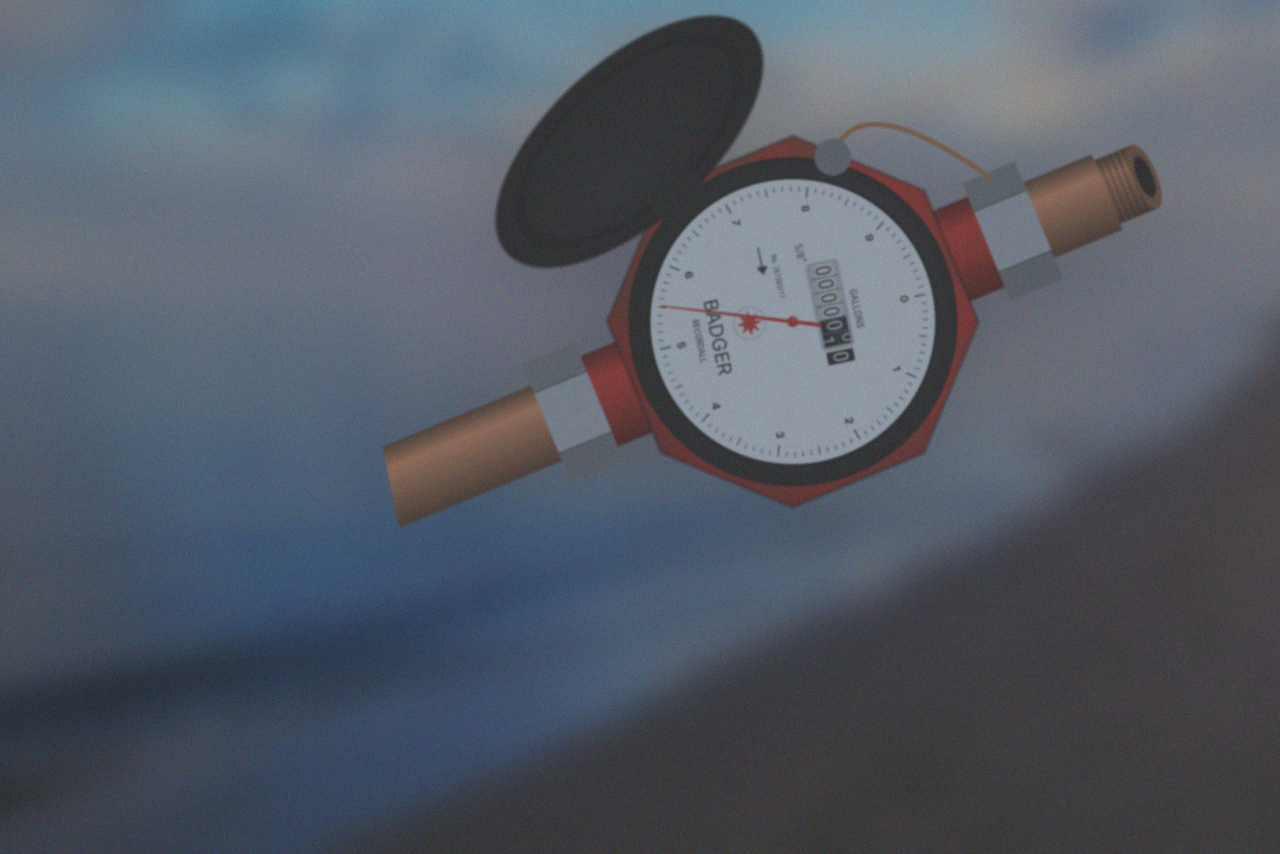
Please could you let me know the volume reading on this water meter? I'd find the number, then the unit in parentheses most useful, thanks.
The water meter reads 5.5 (gal)
